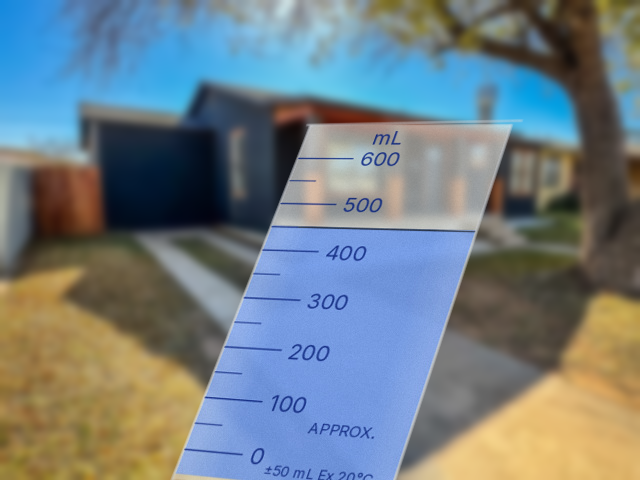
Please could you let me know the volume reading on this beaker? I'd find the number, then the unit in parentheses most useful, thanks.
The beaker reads 450 (mL)
